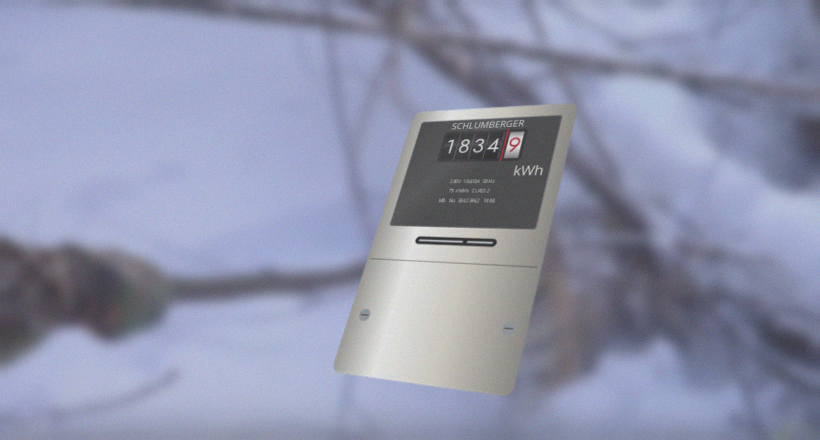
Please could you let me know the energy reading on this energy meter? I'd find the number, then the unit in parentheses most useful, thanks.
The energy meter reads 1834.9 (kWh)
